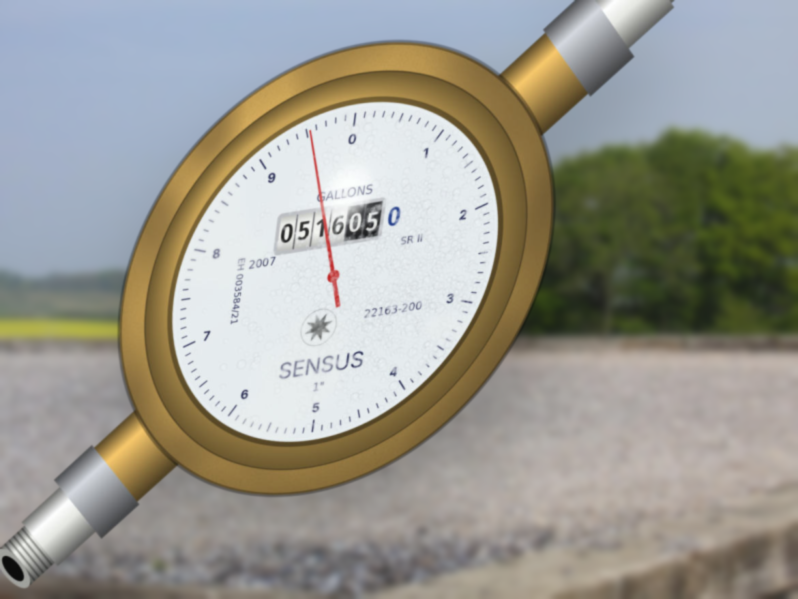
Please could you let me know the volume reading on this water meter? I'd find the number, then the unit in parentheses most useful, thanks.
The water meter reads 516049.5 (gal)
